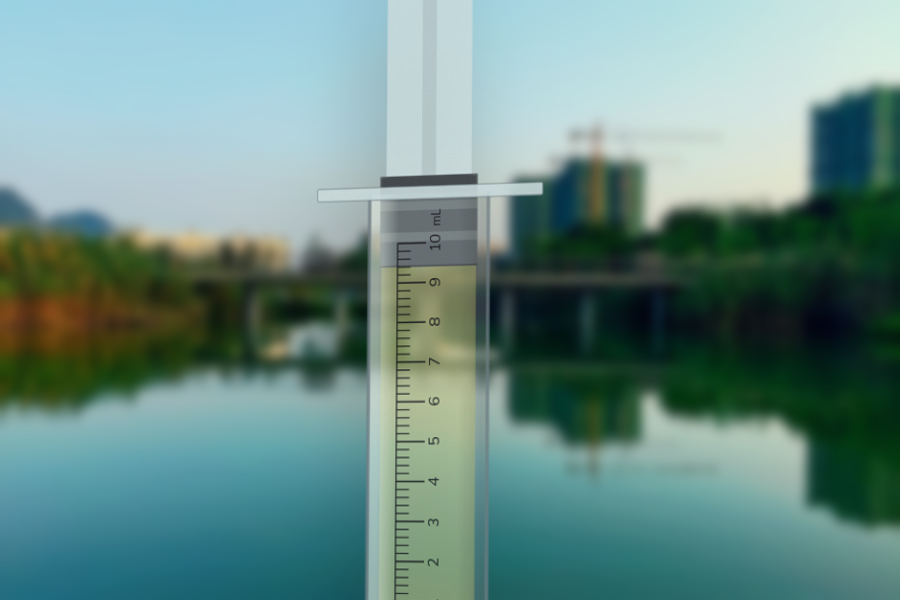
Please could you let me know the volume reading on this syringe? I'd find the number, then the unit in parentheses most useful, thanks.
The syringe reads 9.4 (mL)
